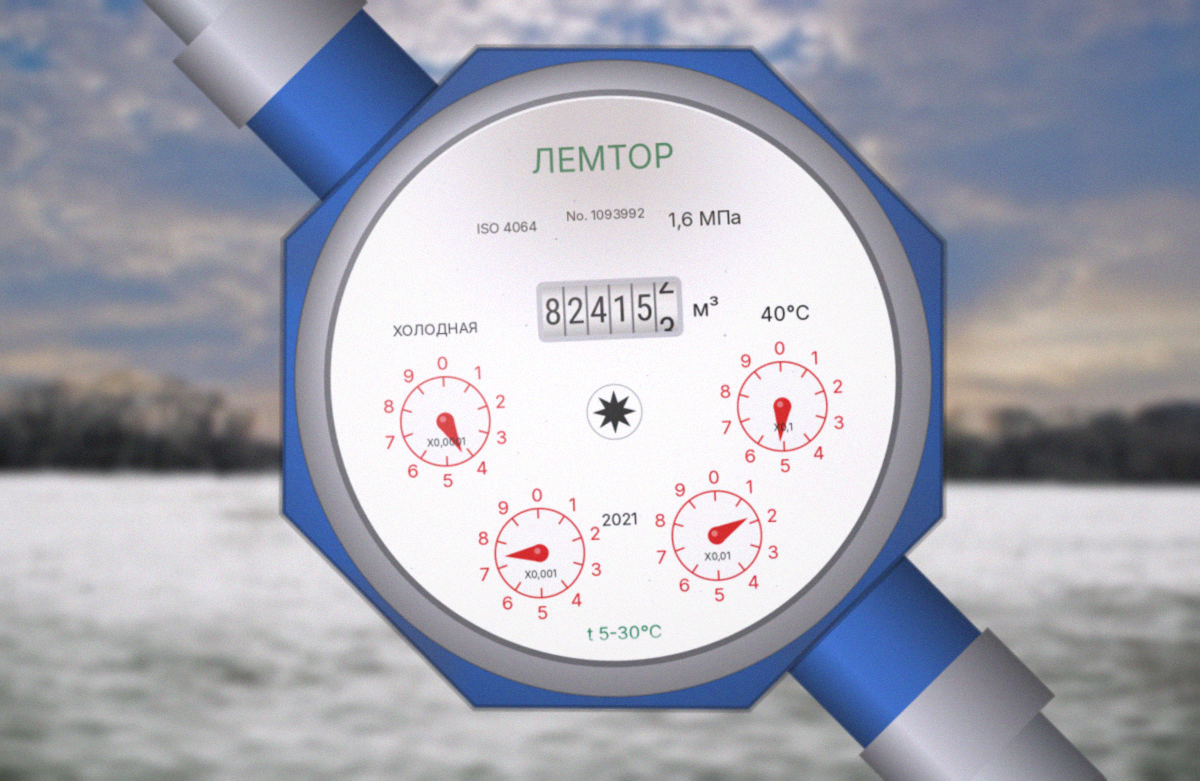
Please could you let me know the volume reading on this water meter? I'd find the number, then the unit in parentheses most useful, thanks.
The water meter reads 824152.5174 (m³)
